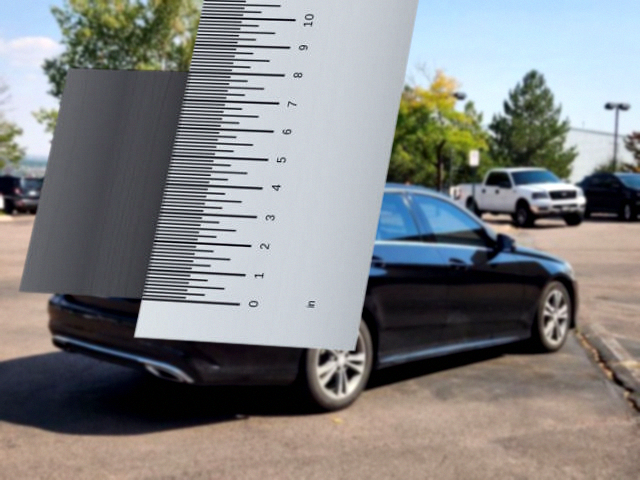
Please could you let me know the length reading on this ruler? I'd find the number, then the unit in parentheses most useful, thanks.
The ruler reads 8 (in)
